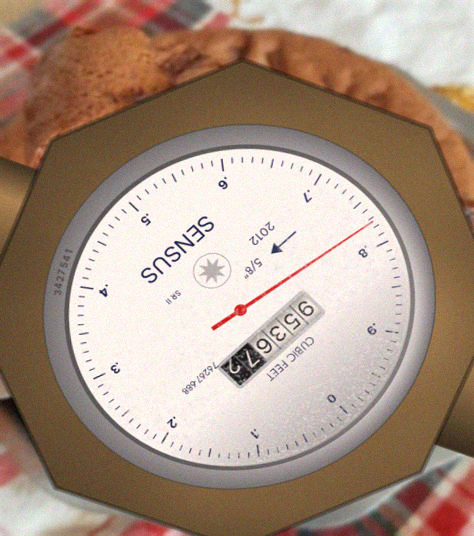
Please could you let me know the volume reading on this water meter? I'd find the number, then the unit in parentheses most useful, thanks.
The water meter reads 953671.77 (ft³)
